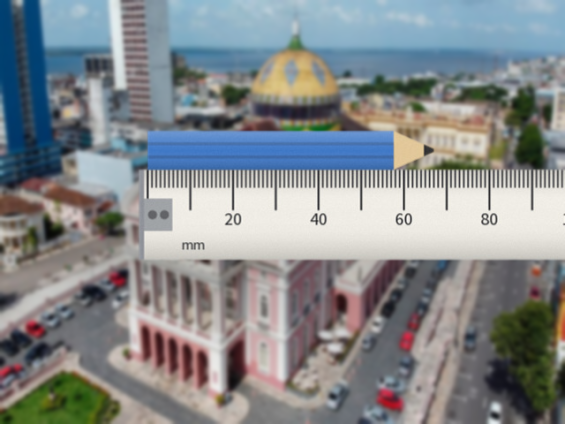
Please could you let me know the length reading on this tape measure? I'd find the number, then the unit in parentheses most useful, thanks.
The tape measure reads 67 (mm)
